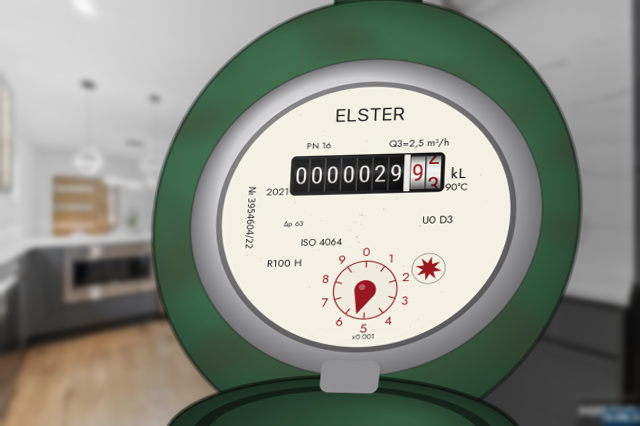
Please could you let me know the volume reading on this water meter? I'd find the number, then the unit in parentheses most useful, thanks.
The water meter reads 29.925 (kL)
